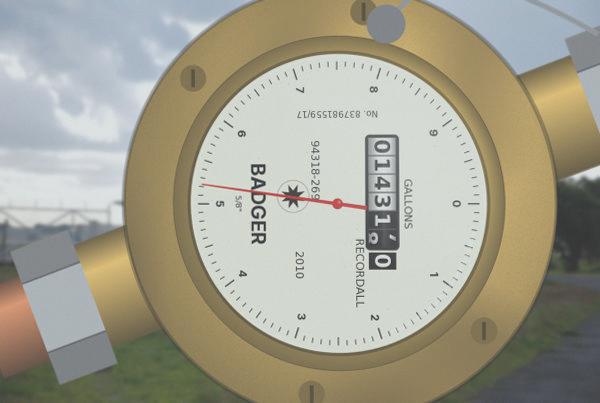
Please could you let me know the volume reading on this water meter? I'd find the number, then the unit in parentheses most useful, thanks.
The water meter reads 143175.2 (gal)
